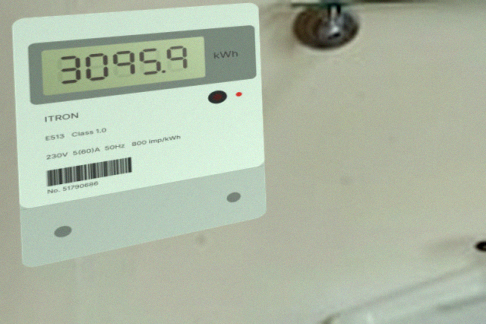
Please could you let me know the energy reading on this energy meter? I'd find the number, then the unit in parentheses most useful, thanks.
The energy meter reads 3095.9 (kWh)
